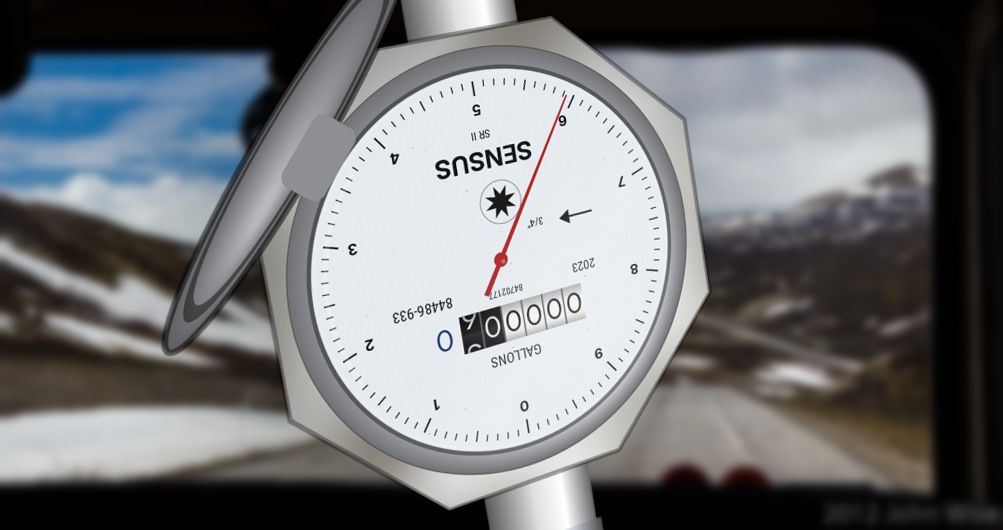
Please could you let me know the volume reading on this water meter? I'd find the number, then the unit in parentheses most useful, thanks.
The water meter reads 55.9 (gal)
